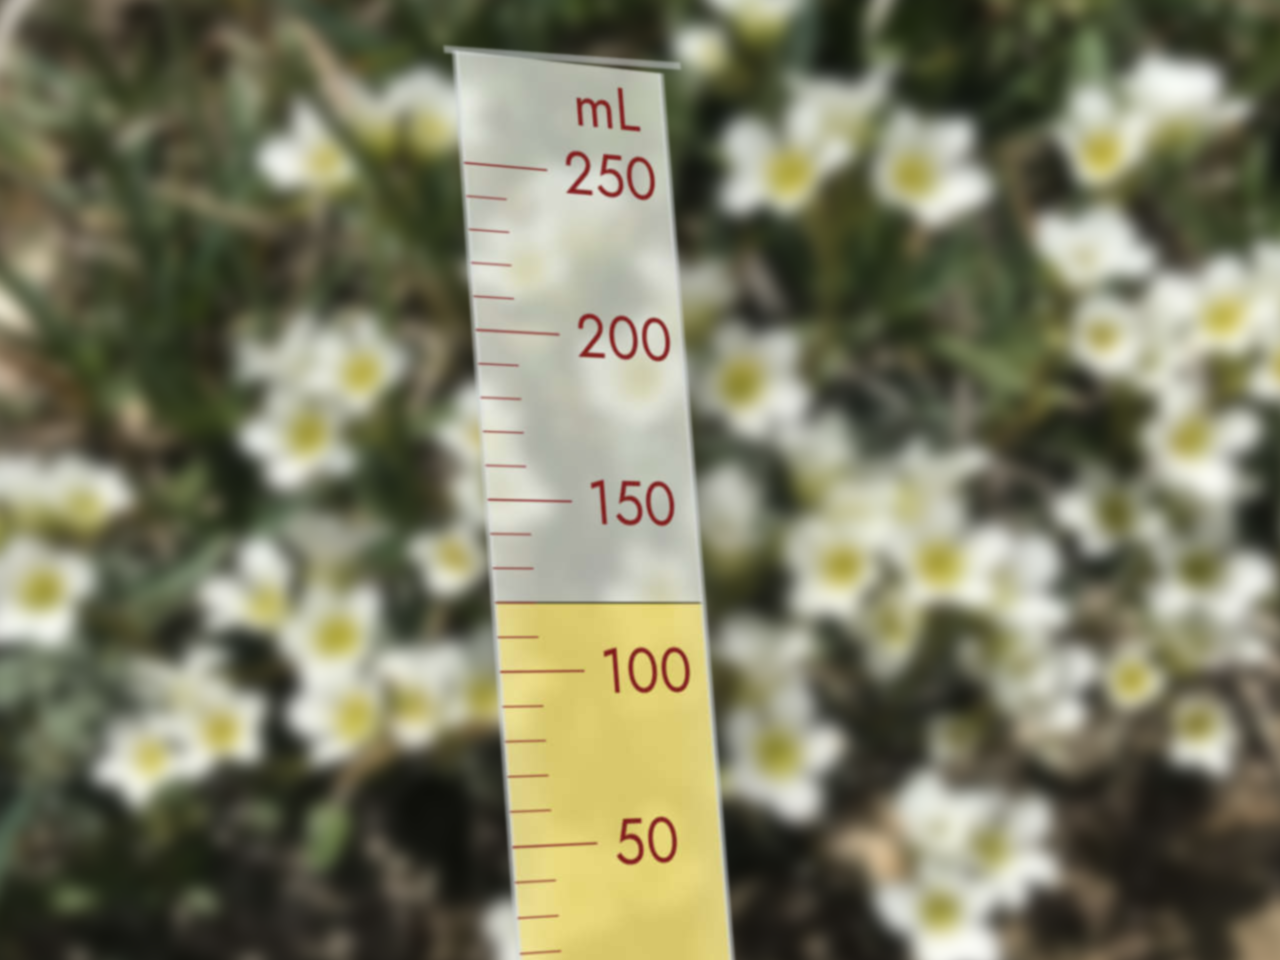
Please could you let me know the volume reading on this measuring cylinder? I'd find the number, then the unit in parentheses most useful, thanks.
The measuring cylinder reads 120 (mL)
